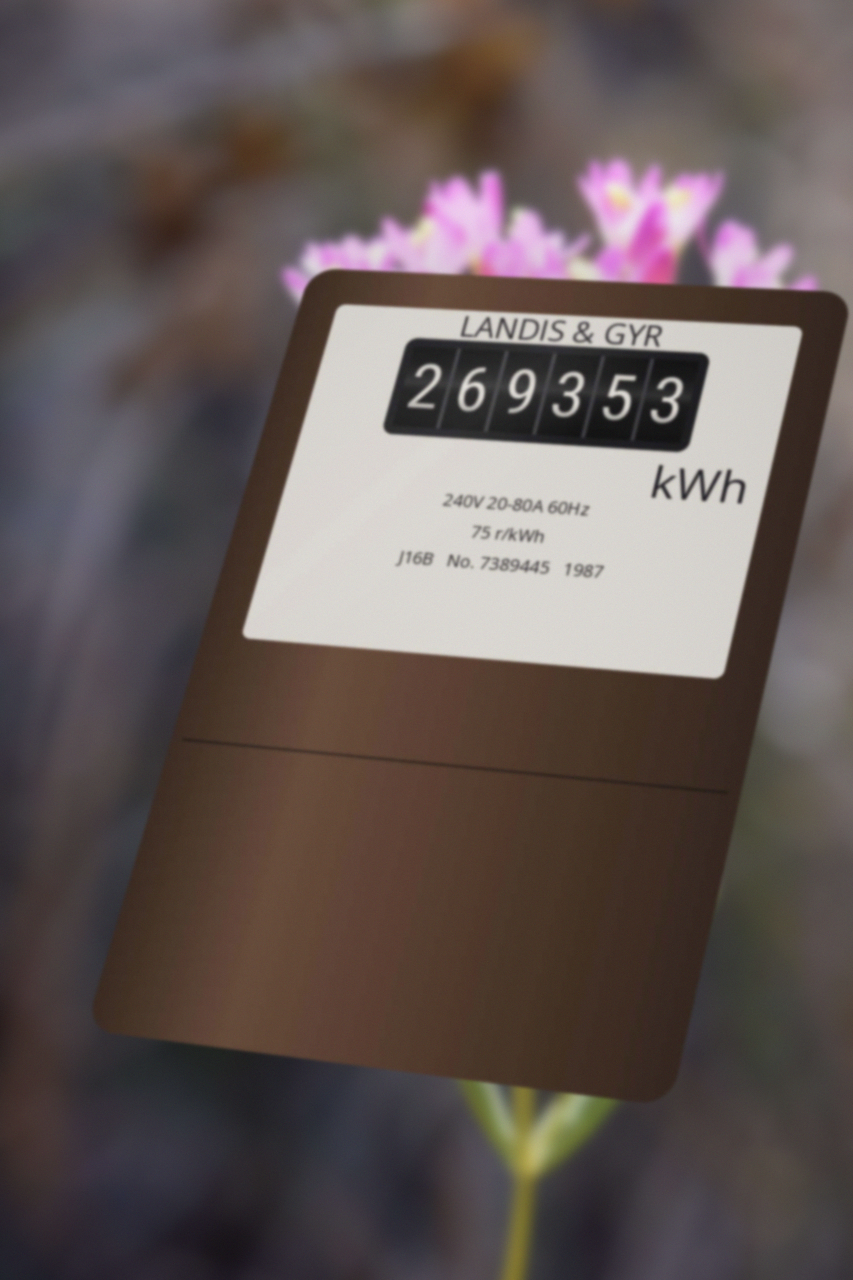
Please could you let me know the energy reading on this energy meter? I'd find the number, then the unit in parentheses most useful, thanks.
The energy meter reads 269353 (kWh)
